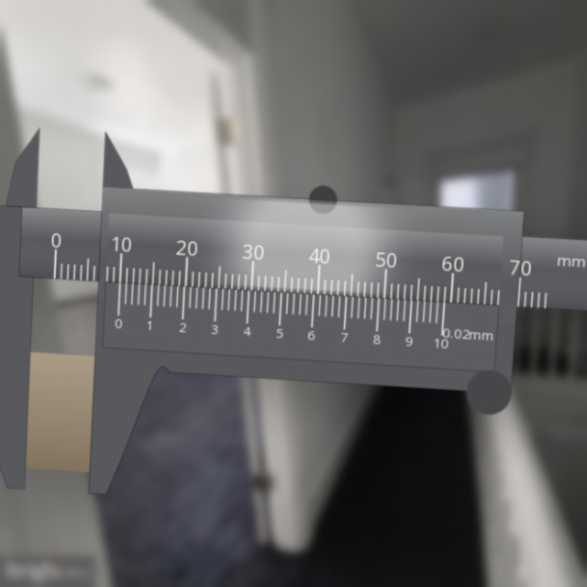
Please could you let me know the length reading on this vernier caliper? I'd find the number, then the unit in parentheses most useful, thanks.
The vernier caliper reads 10.0 (mm)
